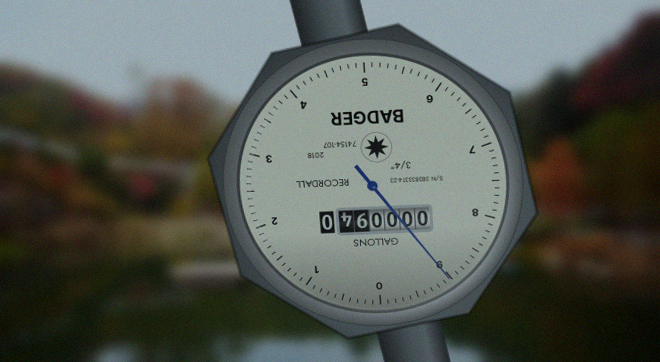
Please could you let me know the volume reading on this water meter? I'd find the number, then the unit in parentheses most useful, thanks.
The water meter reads 939.0 (gal)
